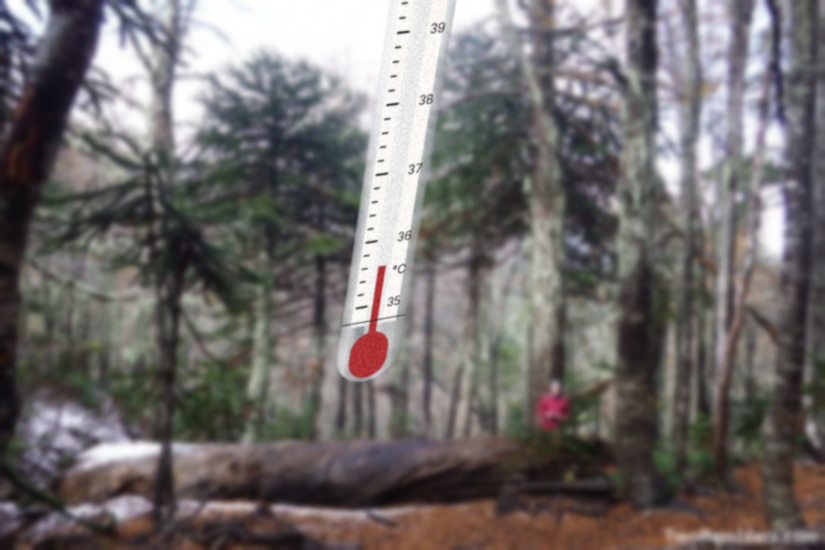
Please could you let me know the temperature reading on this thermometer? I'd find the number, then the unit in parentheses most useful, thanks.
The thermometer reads 35.6 (°C)
